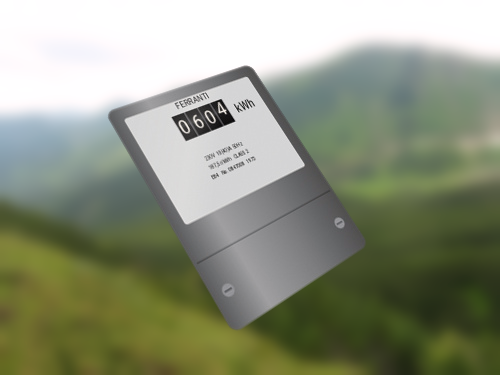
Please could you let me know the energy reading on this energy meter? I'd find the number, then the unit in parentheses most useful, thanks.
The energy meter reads 604 (kWh)
